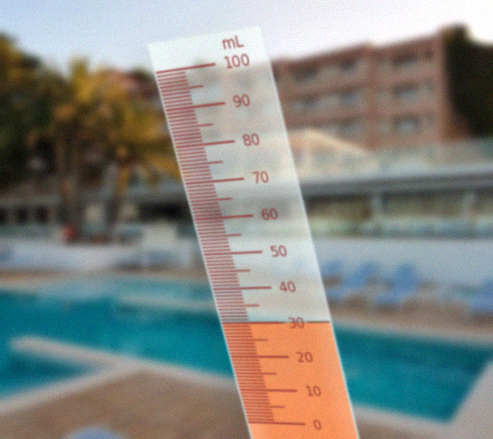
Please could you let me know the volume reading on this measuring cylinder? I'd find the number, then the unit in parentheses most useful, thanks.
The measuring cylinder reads 30 (mL)
